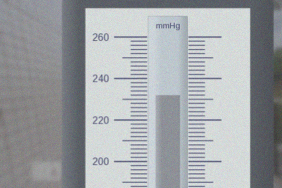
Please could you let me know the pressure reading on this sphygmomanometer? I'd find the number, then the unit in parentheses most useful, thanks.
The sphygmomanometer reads 232 (mmHg)
